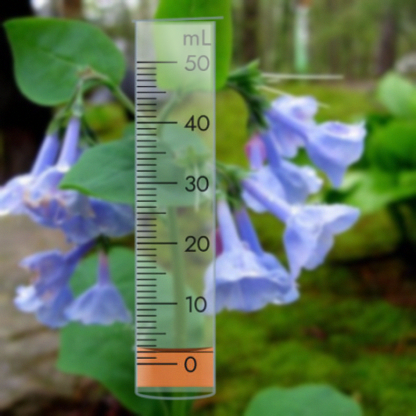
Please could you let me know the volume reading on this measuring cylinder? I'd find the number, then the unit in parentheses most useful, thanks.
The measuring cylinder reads 2 (mL)
